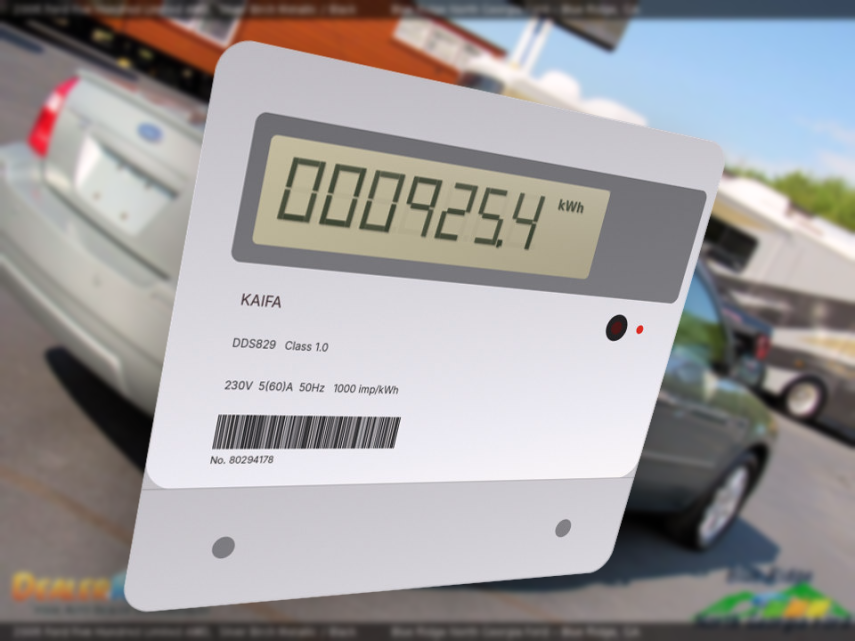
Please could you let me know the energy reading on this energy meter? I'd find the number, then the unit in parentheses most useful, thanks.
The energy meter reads 925.4 (kWh)
